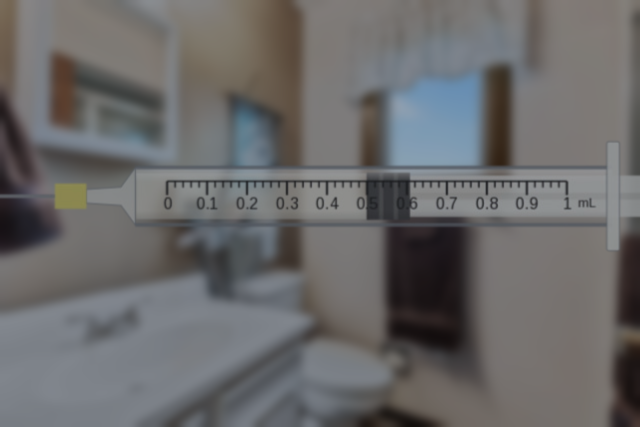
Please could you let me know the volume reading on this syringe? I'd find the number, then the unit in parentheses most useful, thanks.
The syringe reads 0.5 (mL)
